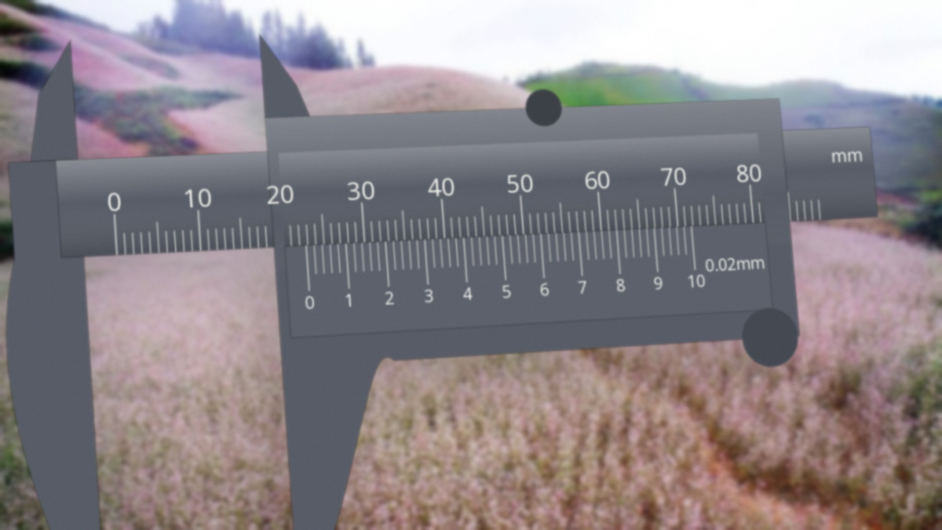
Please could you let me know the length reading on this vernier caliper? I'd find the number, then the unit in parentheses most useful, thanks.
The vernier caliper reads 22.8 (mm)
